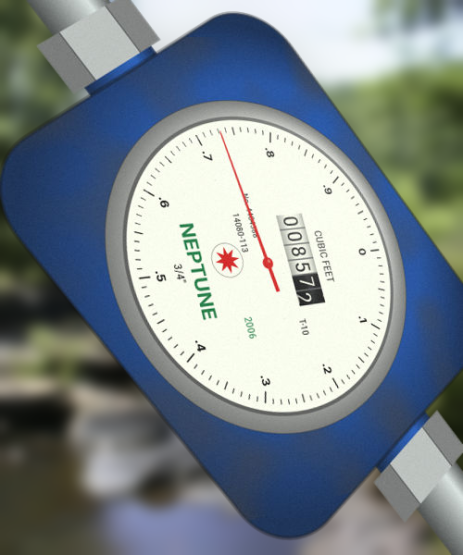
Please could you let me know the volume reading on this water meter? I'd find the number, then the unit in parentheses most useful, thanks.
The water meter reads 8571.73 (ft³)
